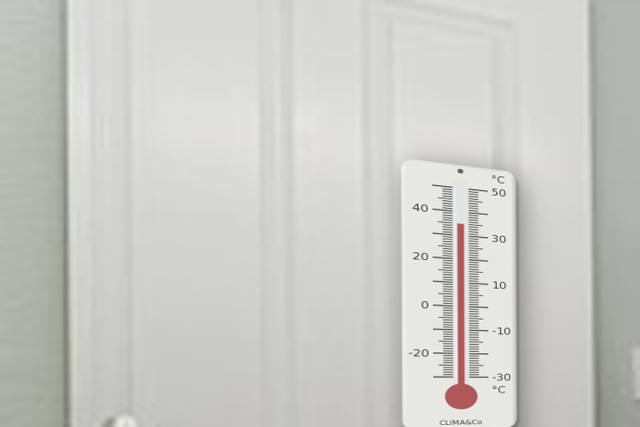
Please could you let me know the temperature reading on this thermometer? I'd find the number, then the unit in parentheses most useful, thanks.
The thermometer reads 35 (°C)
